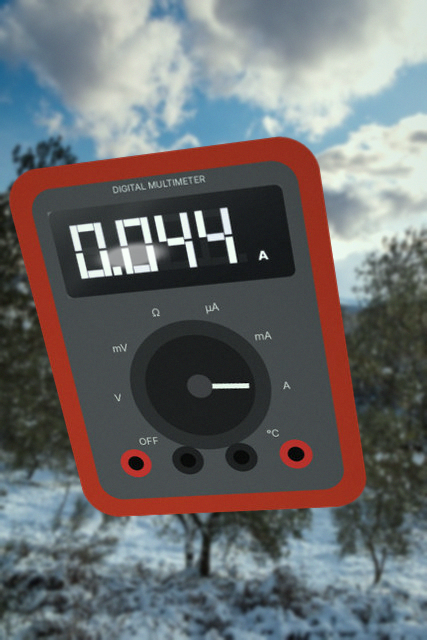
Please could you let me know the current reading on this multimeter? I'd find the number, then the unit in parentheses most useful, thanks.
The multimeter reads 0.044 (A)
